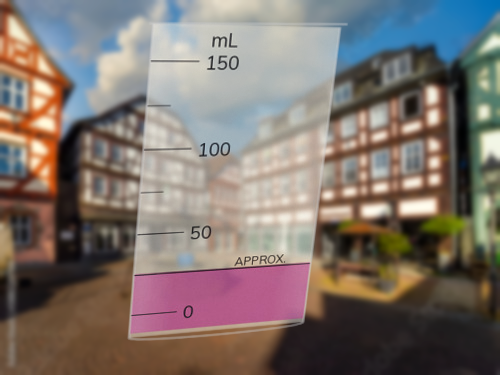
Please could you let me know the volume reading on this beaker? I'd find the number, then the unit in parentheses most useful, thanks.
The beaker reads 25 (mL)
